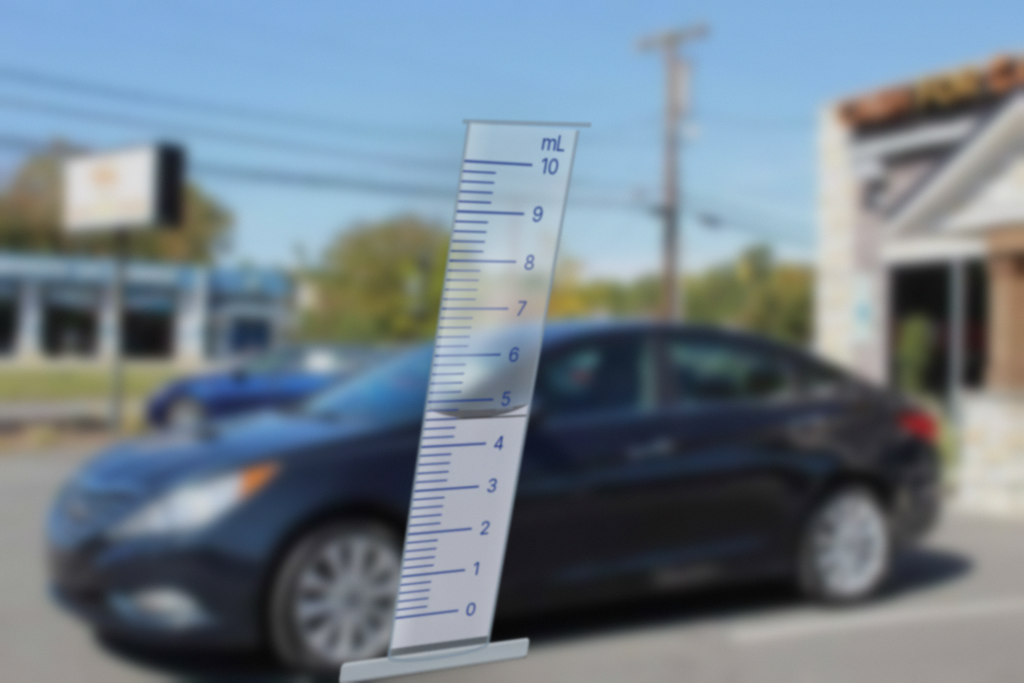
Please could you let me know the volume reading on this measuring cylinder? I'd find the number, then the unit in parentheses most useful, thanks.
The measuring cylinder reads 4.6 (mL)
